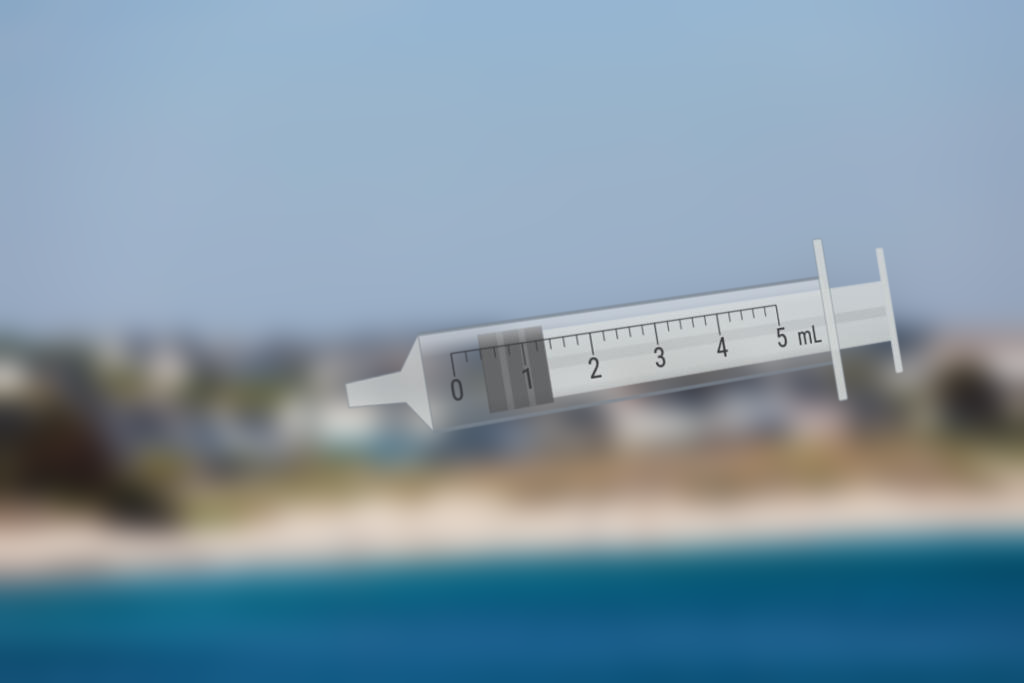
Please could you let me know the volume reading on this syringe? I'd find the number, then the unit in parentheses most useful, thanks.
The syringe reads 0.4 (mL)
